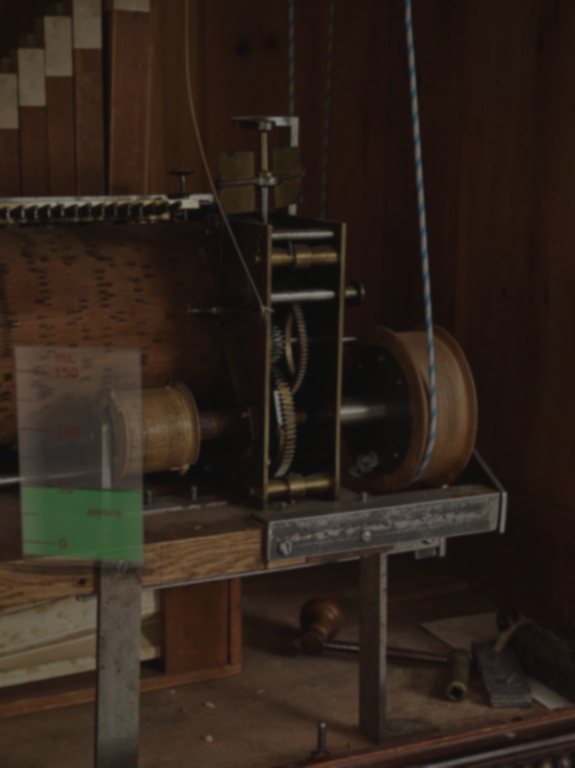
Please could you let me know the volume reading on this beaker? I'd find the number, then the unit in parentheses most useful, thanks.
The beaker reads 50 (mL)
